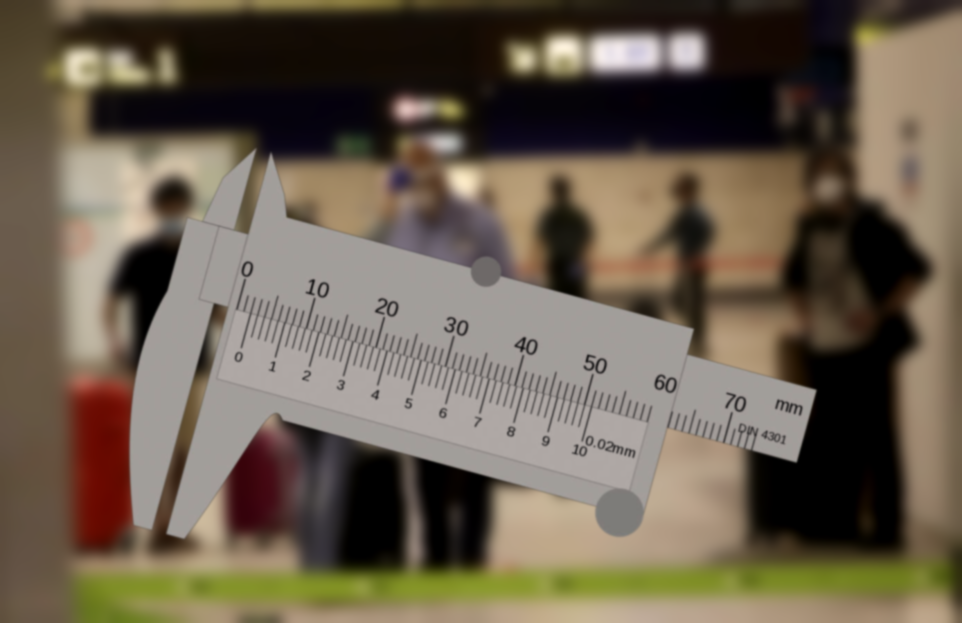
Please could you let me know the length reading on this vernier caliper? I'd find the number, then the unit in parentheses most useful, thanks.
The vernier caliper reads 2.0 (mm)
